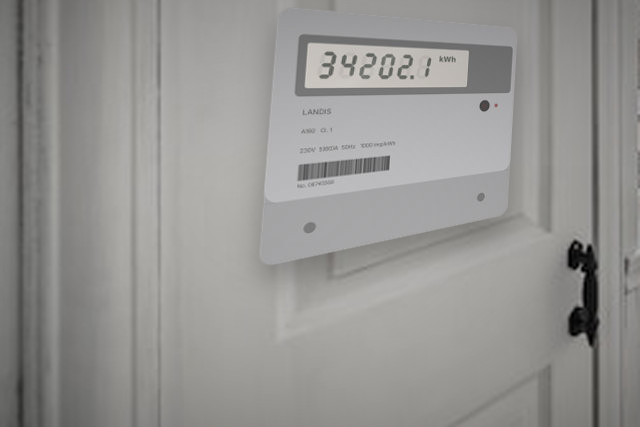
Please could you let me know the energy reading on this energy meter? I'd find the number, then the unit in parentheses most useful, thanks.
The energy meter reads 34202.1 (kWh)
